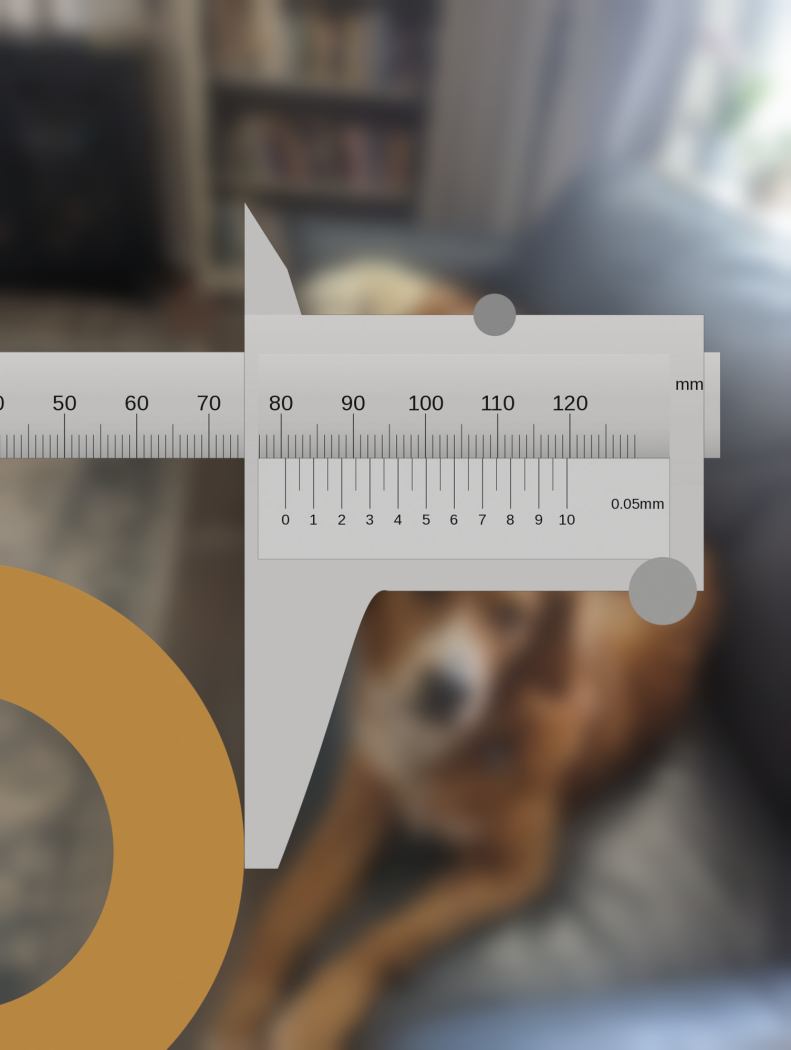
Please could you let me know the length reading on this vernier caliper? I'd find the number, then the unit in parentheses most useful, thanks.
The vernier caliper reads 80.6 (mm)
